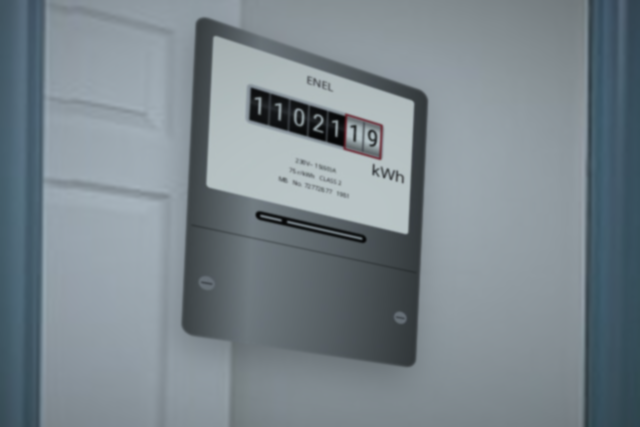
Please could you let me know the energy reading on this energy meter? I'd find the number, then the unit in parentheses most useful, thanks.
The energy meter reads 11021.19 (kWh)
